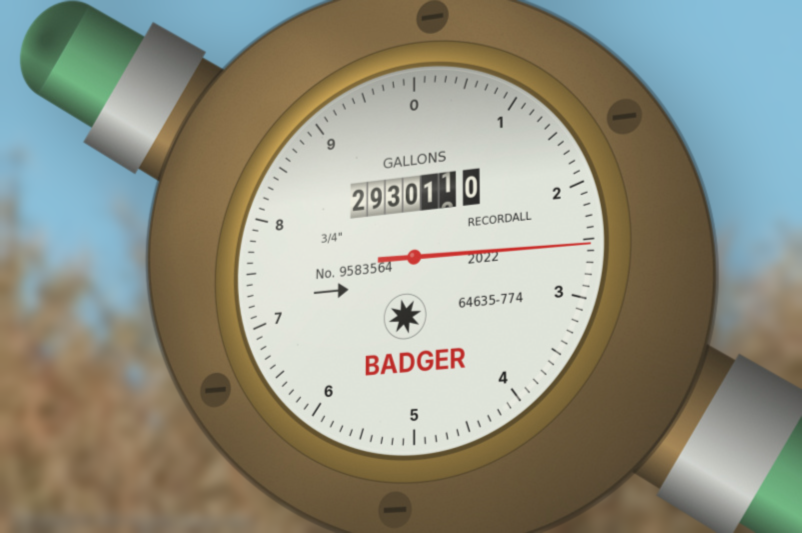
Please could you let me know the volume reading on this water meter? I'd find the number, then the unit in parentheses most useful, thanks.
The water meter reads 2930112.5 (gal)
